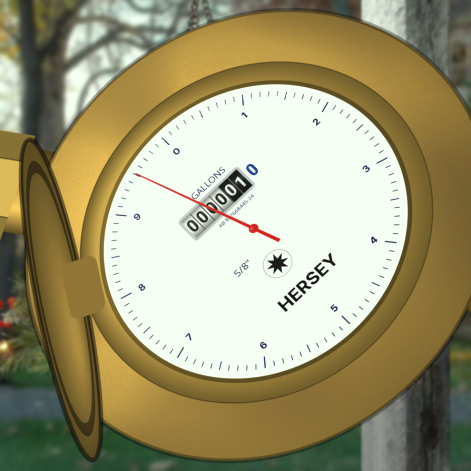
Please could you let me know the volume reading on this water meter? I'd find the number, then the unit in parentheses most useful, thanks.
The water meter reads 9.5 (gal)
